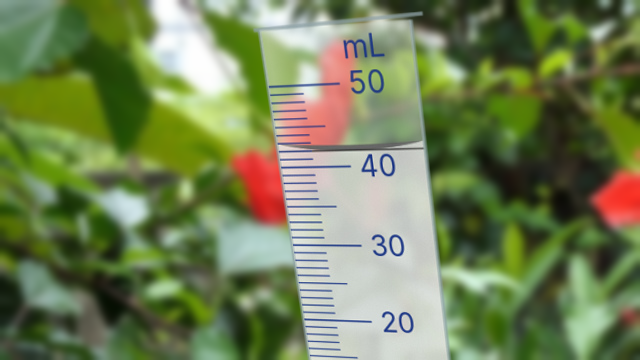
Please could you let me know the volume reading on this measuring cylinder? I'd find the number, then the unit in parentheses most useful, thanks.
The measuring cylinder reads 42 (mL)
